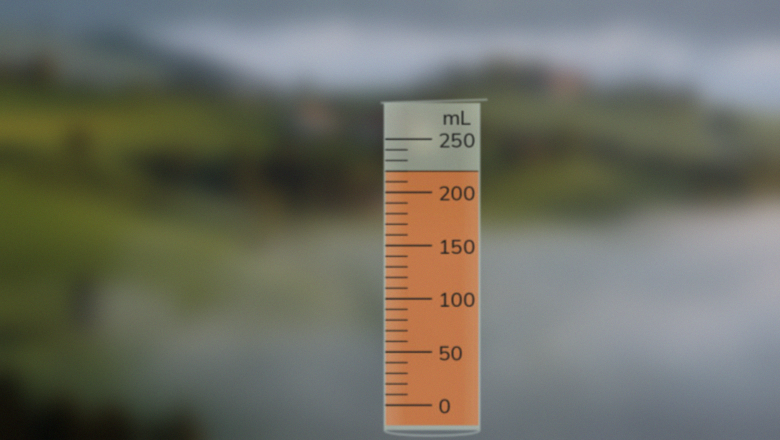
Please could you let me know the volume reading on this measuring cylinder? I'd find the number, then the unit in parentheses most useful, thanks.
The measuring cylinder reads 220 (mL)
